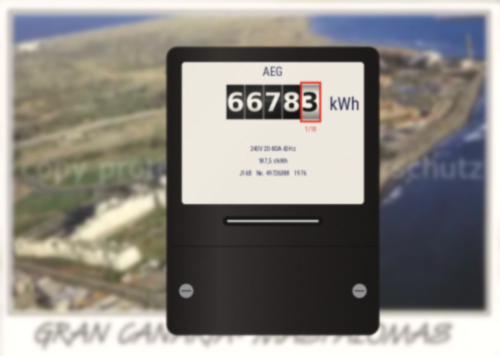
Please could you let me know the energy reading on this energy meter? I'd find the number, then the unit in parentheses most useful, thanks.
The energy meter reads 6678.3 (kWh)
